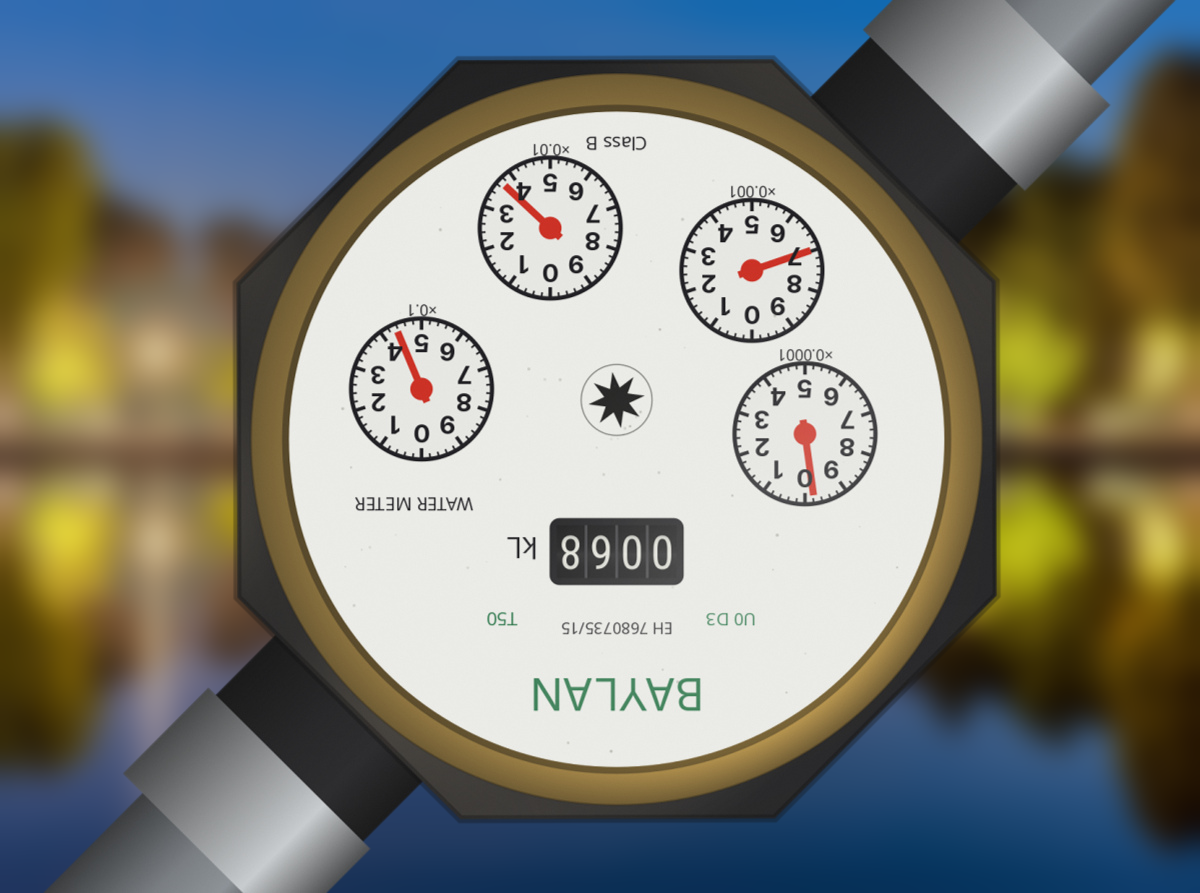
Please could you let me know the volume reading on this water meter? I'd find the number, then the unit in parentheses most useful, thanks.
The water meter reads 68.4369 (kL)
